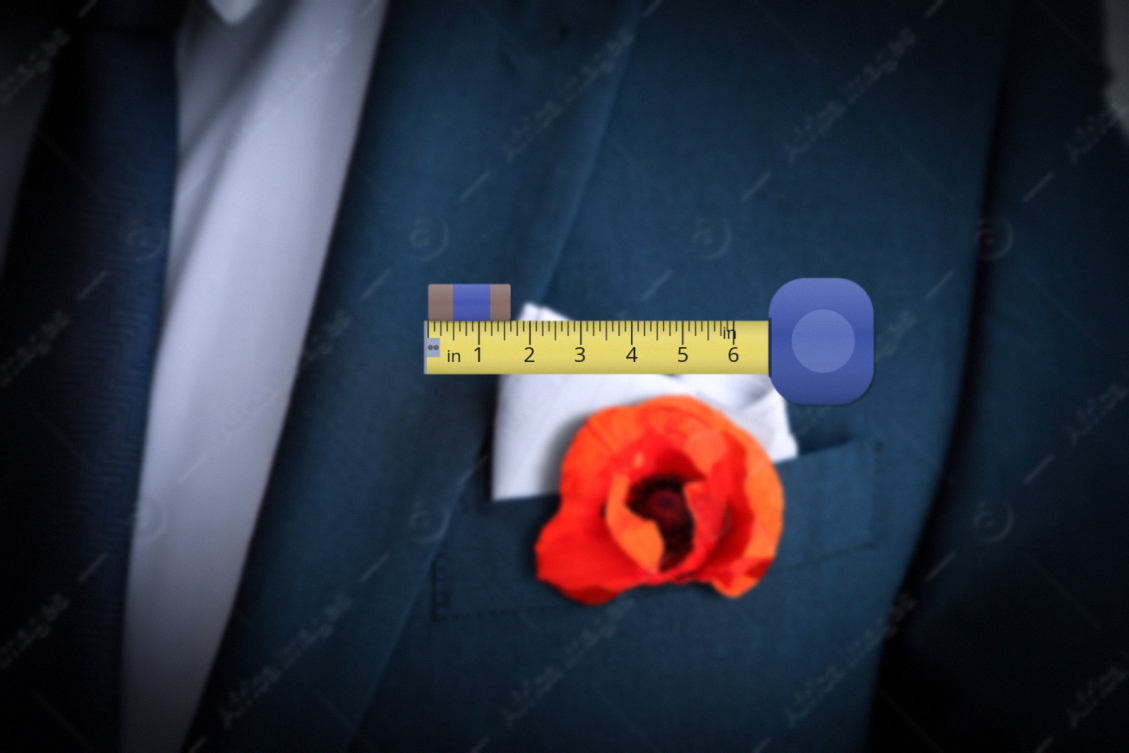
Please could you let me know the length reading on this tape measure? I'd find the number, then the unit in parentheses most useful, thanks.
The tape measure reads 1.625 (in)
